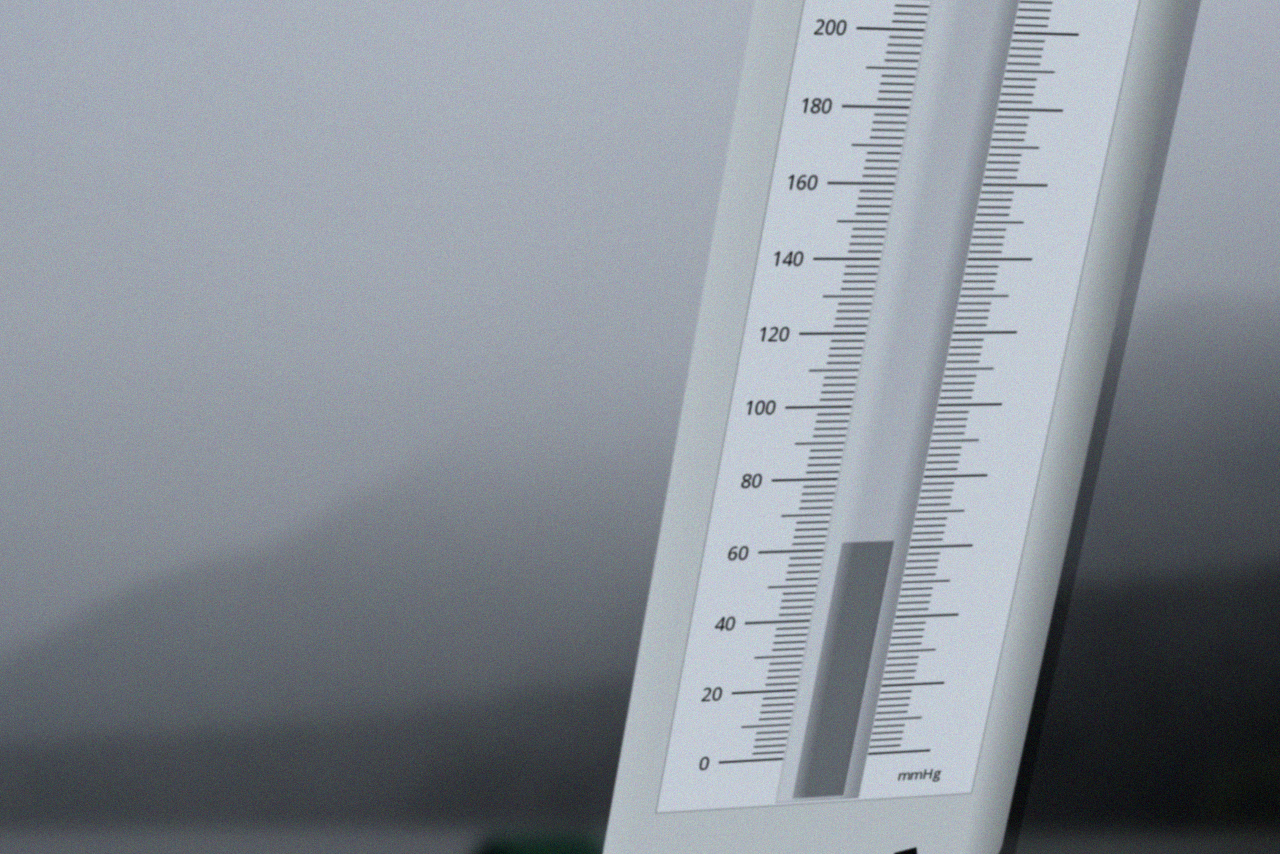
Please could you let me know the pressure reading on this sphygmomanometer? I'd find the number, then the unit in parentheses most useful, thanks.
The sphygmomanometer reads 62 (mmHg)
